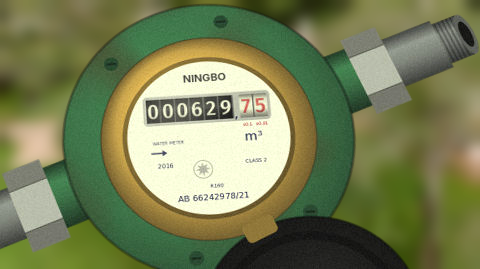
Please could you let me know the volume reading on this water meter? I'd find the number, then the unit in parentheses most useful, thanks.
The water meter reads 629.75 (m³)
